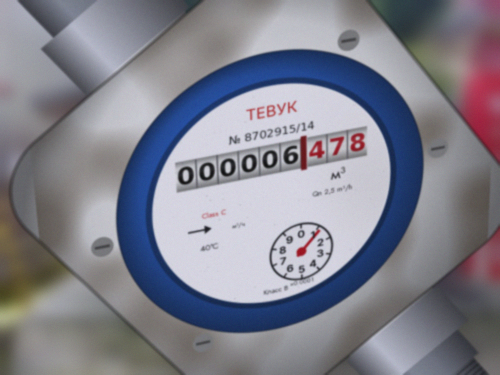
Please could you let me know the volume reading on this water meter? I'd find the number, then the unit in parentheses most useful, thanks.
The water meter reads 6.4781 (m³)
